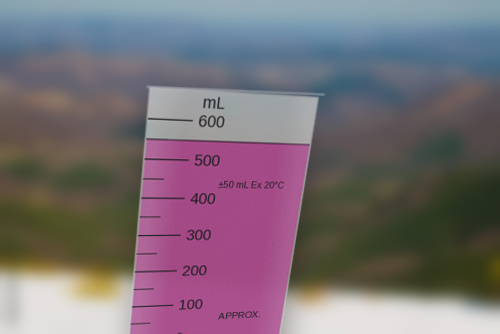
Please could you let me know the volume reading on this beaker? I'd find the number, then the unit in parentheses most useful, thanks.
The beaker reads 550 (mL)
